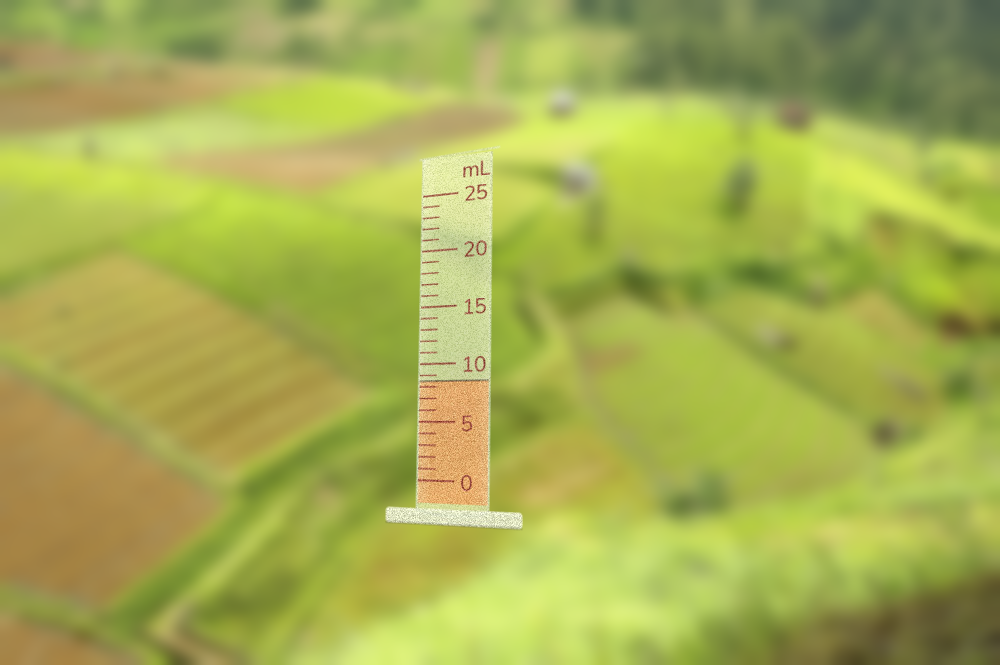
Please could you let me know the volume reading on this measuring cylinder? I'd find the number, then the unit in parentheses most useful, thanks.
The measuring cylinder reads 8.5 (mL)
